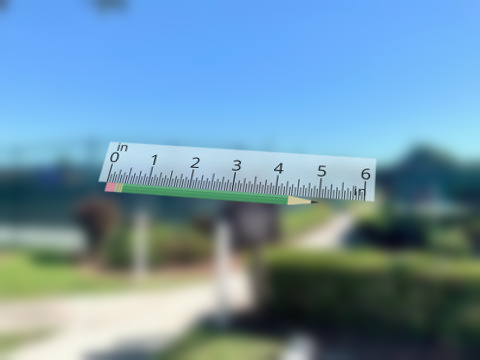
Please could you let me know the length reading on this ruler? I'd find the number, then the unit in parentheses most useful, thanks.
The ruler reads 5 (in)
